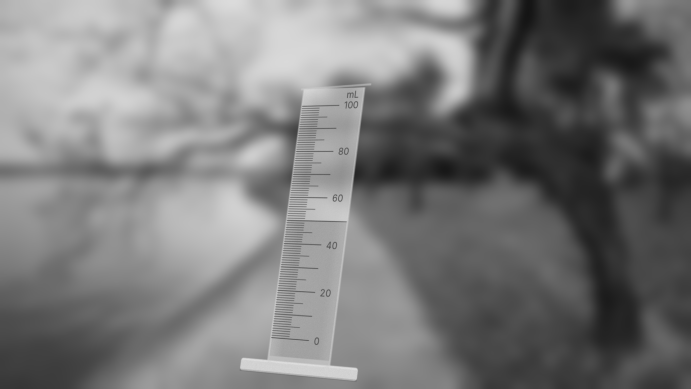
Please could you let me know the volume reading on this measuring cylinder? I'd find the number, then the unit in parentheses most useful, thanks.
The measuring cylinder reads 50 (mL)
